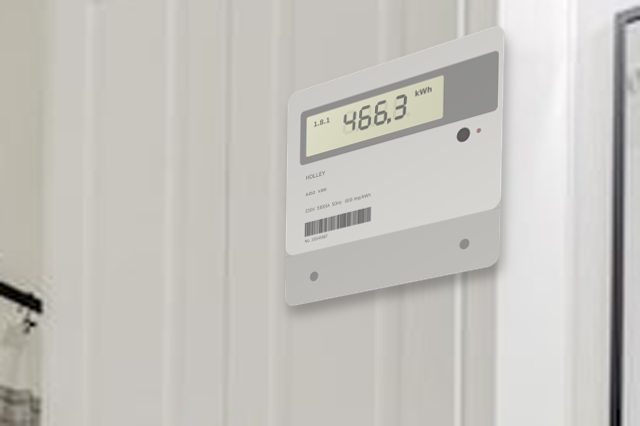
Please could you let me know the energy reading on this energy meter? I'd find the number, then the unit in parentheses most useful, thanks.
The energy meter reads 466.3 (kWh)
